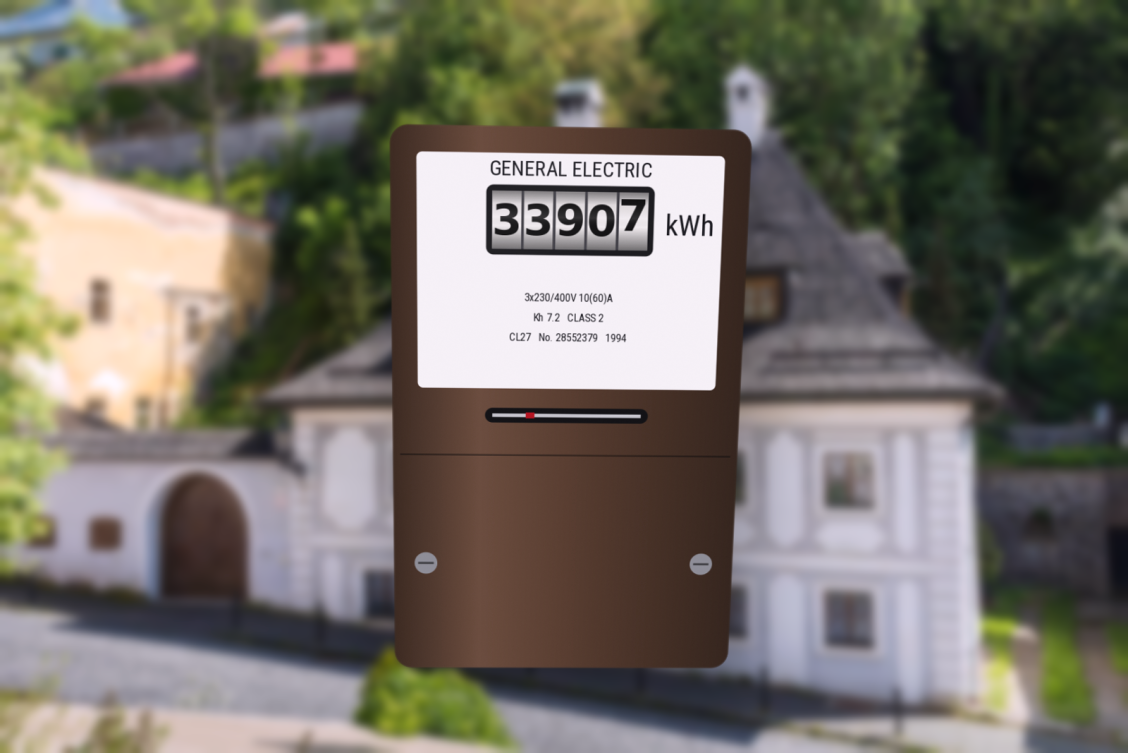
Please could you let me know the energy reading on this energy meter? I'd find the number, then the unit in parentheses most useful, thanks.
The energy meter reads 33907 (kWh)
